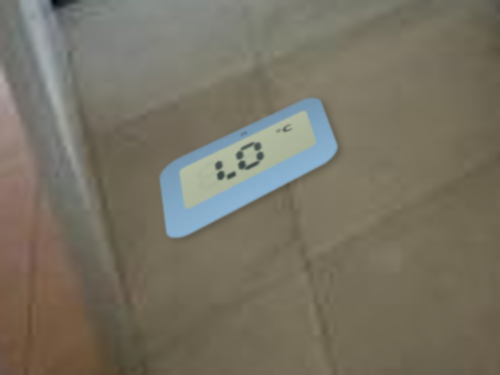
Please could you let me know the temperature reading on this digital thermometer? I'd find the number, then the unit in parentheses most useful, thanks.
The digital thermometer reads 1.0 (°C)
